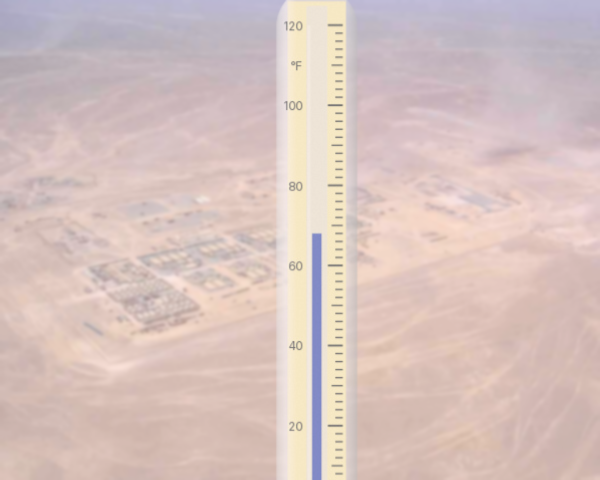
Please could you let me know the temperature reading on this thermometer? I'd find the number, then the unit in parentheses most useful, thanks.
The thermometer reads 68 (°F)
